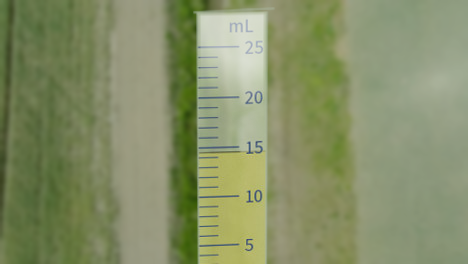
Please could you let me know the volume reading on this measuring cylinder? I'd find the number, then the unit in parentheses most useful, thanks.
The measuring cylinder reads 14.5 (mL)
